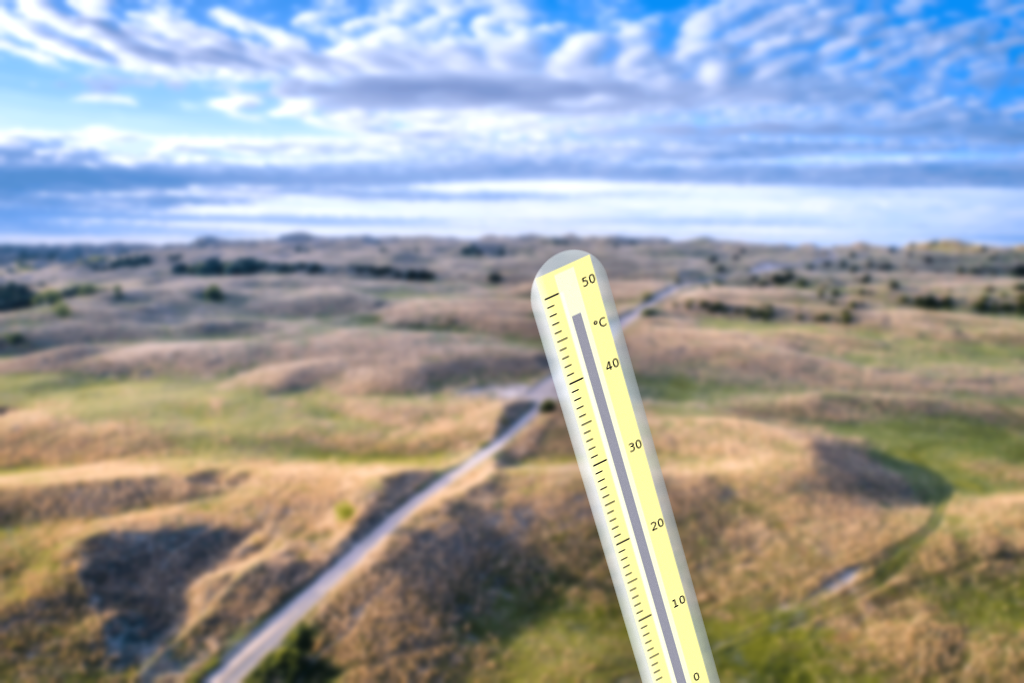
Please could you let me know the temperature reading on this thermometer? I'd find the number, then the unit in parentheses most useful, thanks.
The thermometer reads 47 (°C)
